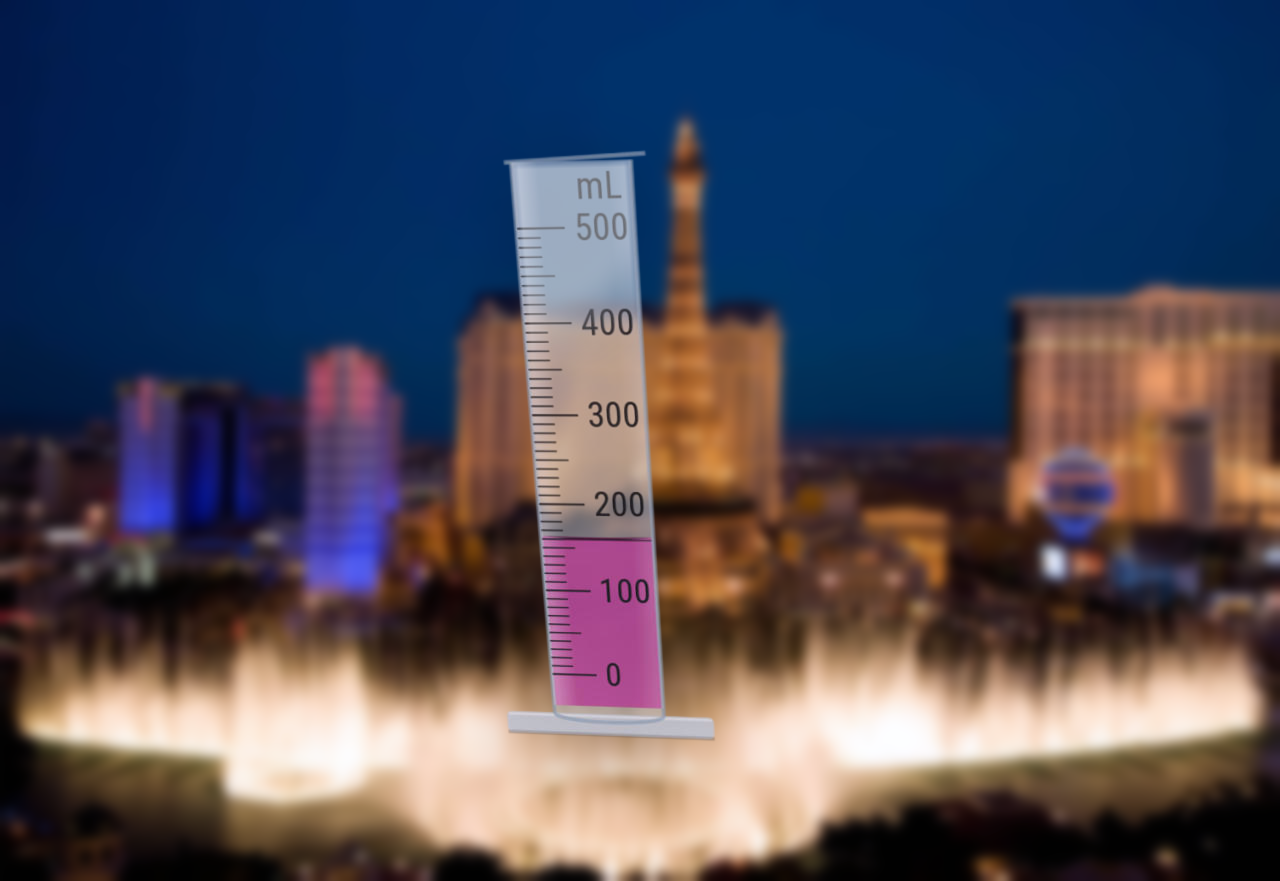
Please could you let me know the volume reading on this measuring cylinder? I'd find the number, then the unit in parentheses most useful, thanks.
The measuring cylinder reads 160 (mL)
